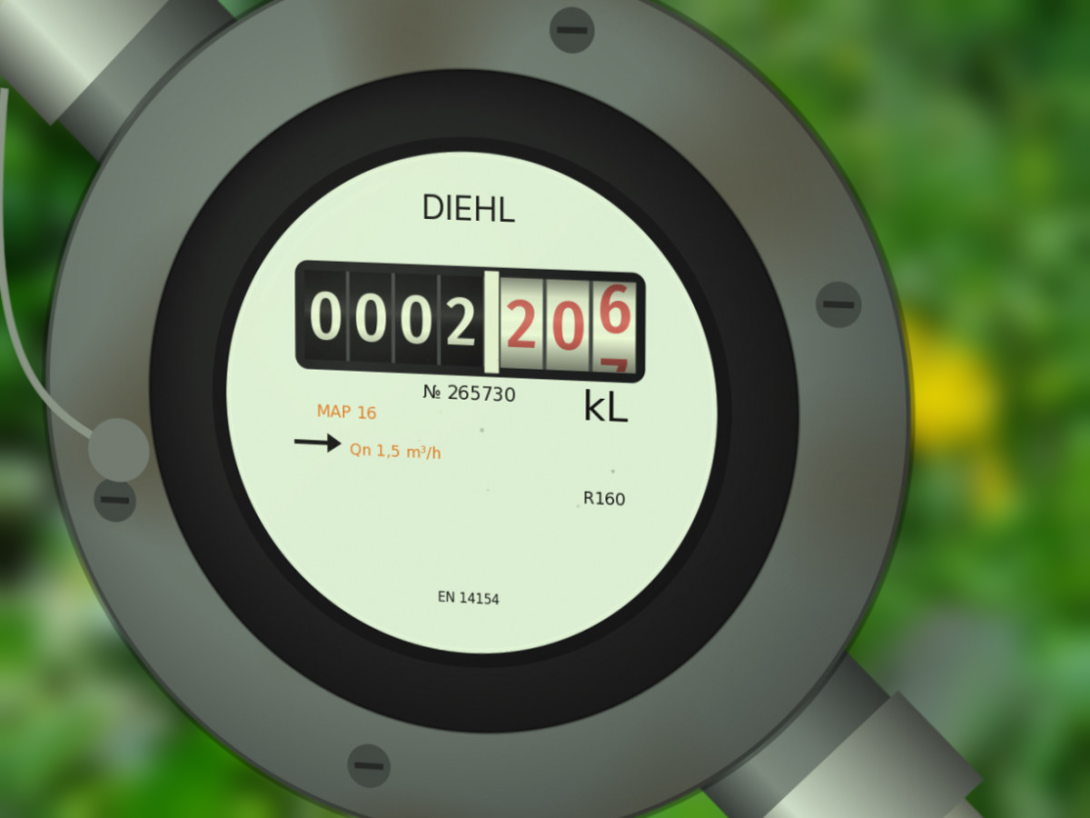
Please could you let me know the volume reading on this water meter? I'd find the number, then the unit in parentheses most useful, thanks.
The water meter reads 2.206 (kL)
